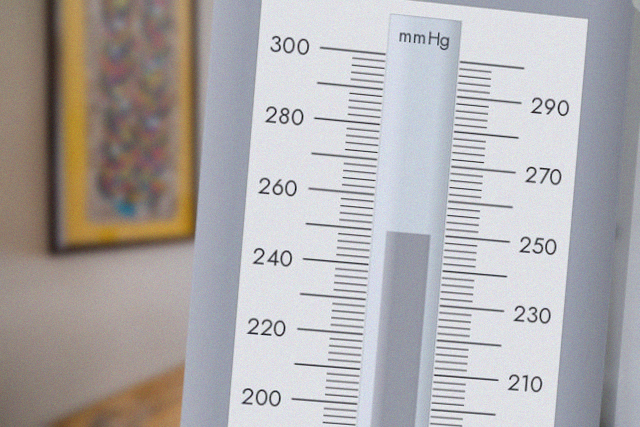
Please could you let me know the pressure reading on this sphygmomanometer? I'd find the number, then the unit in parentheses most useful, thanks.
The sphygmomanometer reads 250 (mmHg)
